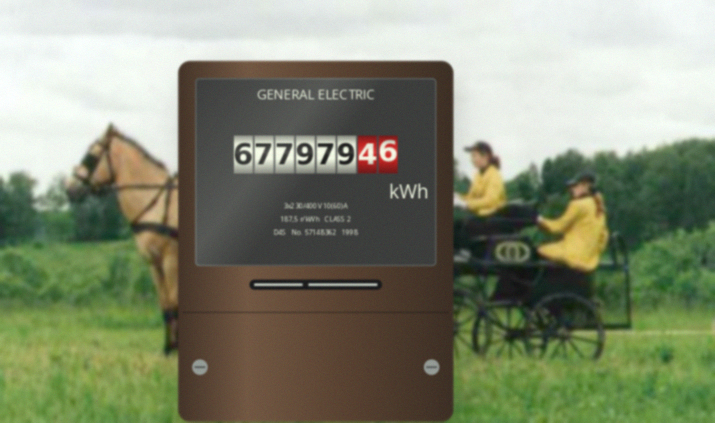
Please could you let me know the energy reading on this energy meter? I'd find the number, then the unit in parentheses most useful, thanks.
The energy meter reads 677979.46 (kWh)
